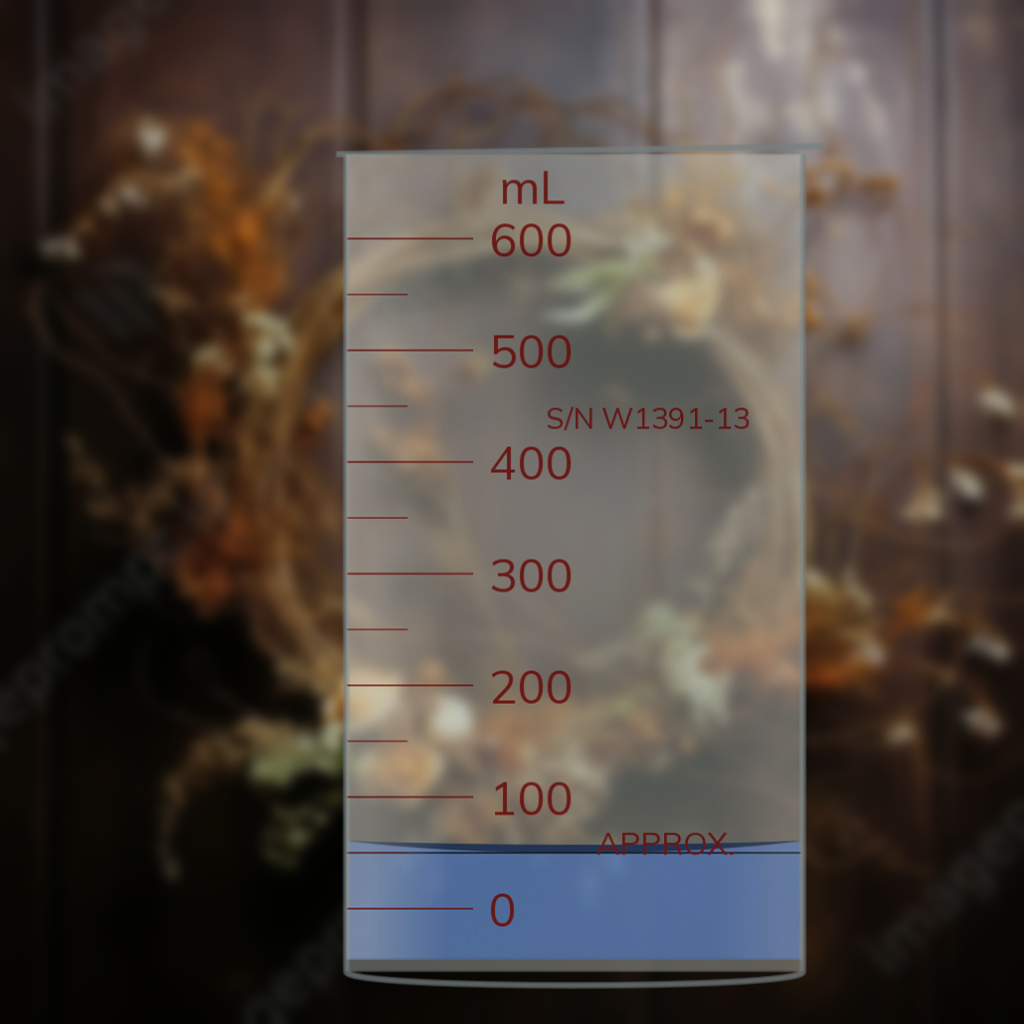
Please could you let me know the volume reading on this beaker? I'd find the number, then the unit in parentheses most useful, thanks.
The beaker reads 50 (mL)
